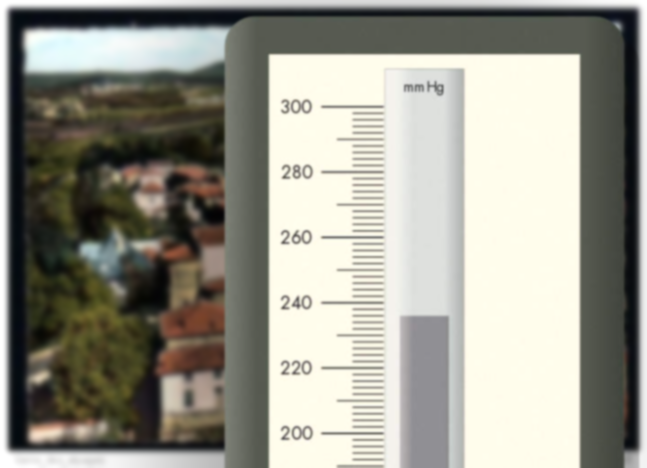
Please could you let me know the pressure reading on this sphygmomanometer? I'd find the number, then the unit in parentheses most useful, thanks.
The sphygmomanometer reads 236 (mmHg)
